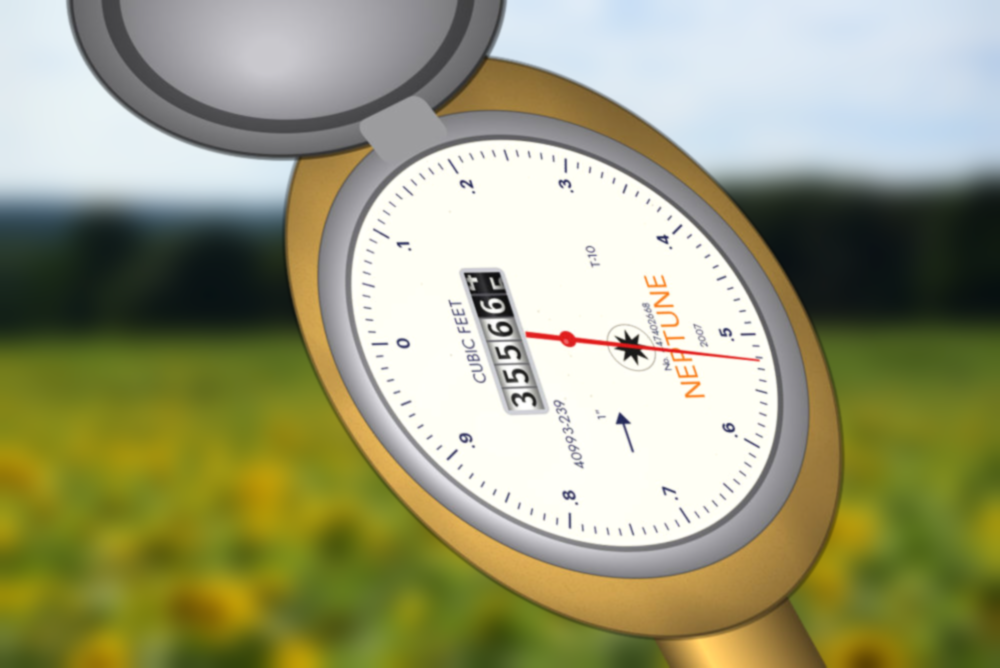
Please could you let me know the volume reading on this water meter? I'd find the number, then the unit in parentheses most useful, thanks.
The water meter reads 355664.52 (ft³)
